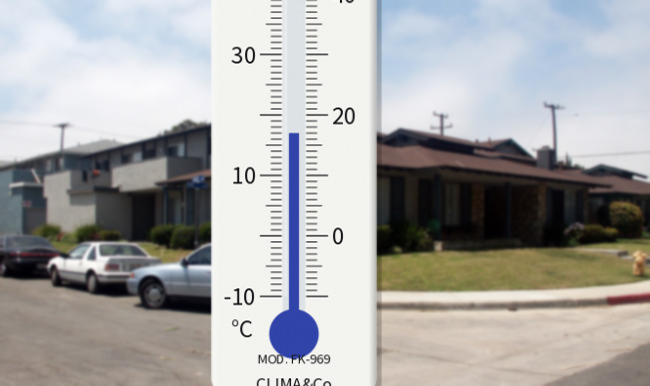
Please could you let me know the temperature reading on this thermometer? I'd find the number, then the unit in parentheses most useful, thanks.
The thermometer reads 17 (°C)
